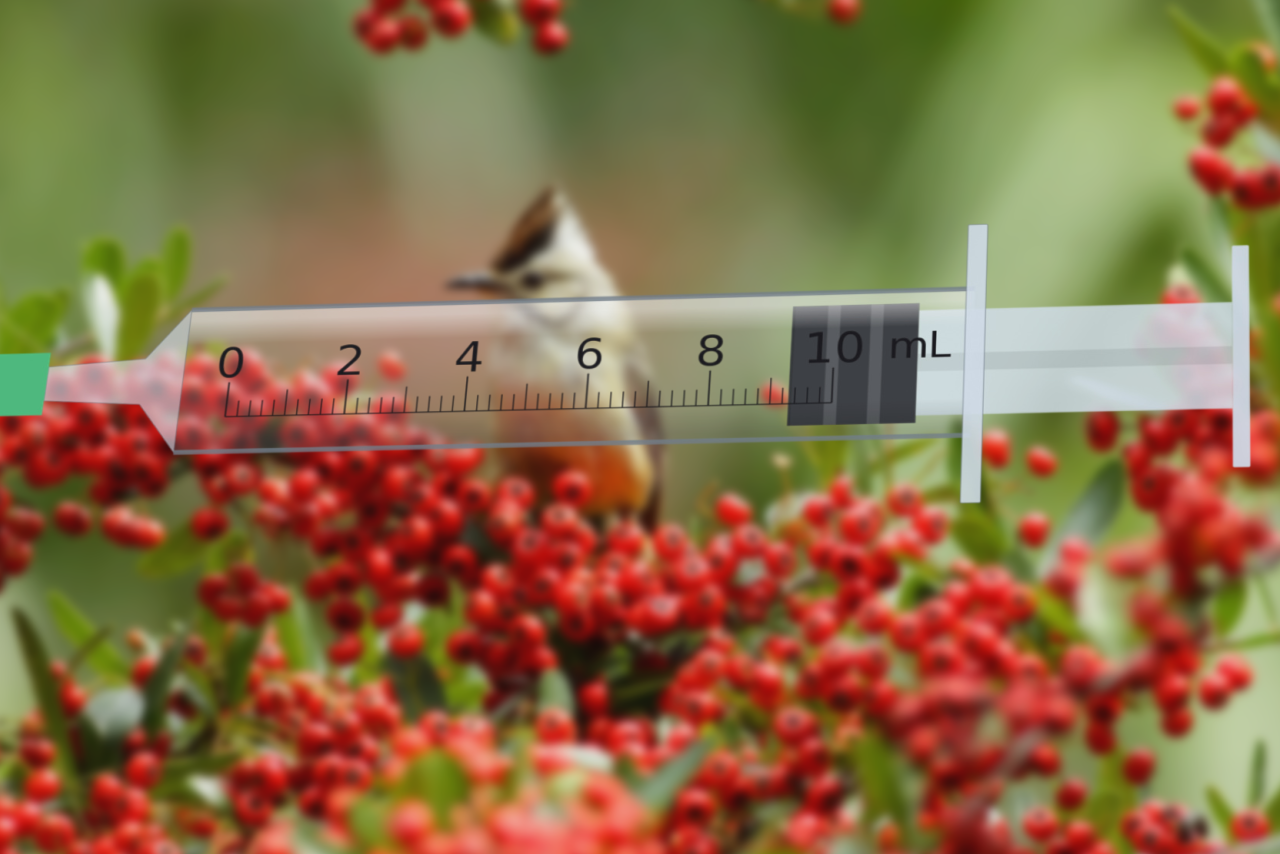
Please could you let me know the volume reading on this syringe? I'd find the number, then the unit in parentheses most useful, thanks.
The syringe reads 9.3 (mL)
